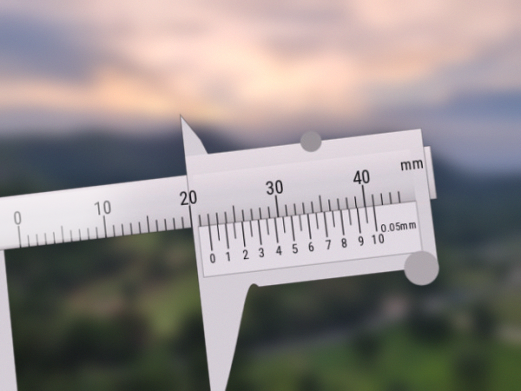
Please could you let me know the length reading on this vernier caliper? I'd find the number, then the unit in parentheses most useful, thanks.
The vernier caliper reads 22.0 (mm)
